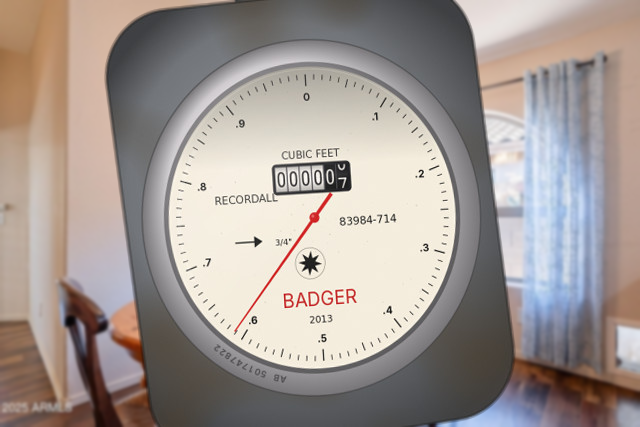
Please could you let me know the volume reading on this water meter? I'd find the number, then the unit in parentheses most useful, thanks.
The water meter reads 6.61 (ft³)
